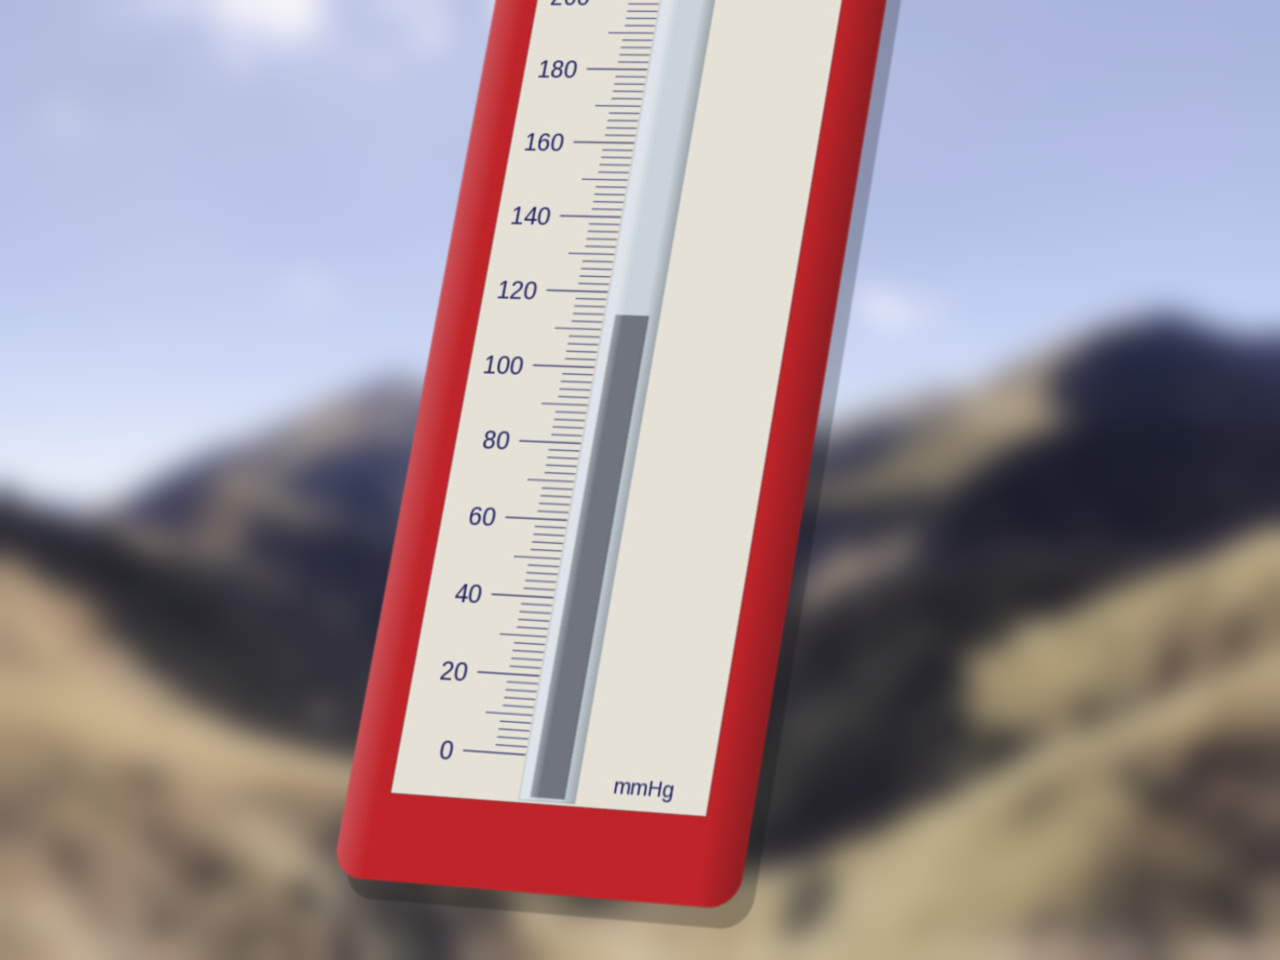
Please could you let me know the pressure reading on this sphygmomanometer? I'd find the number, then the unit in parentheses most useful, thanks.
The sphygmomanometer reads 114 (mmHg)
